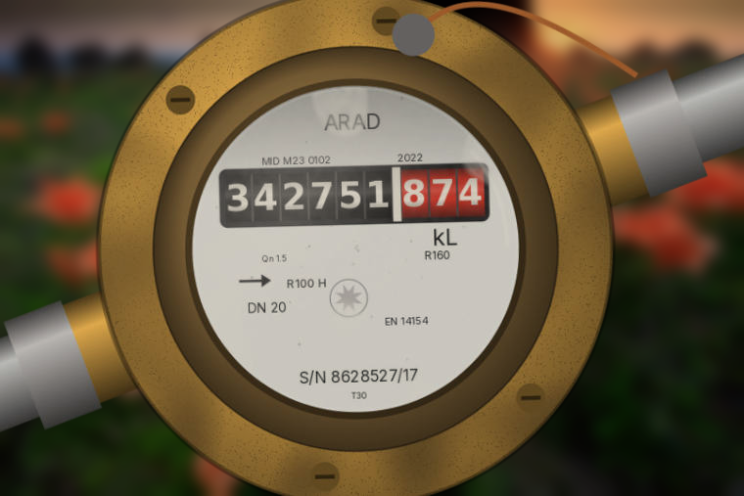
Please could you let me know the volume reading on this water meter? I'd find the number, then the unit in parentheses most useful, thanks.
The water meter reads 342751.874 (kL)
